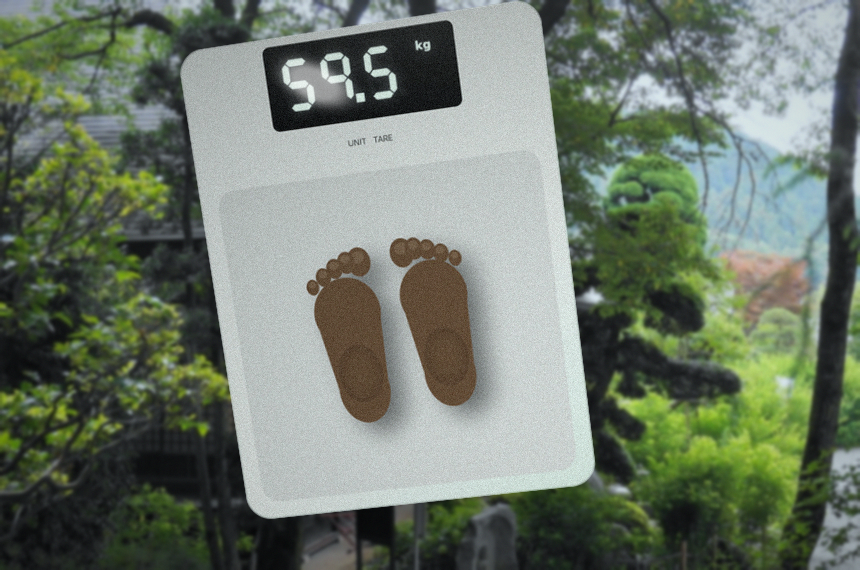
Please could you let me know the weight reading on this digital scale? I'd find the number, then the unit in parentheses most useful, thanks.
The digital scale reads 59.5 (kg)
